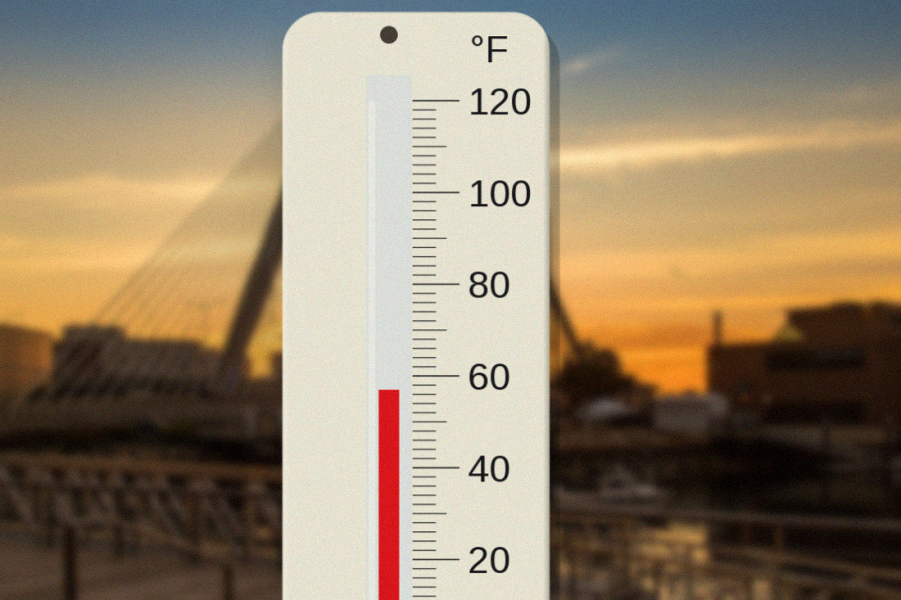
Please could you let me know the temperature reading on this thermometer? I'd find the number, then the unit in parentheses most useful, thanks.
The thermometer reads 57 (°F)
